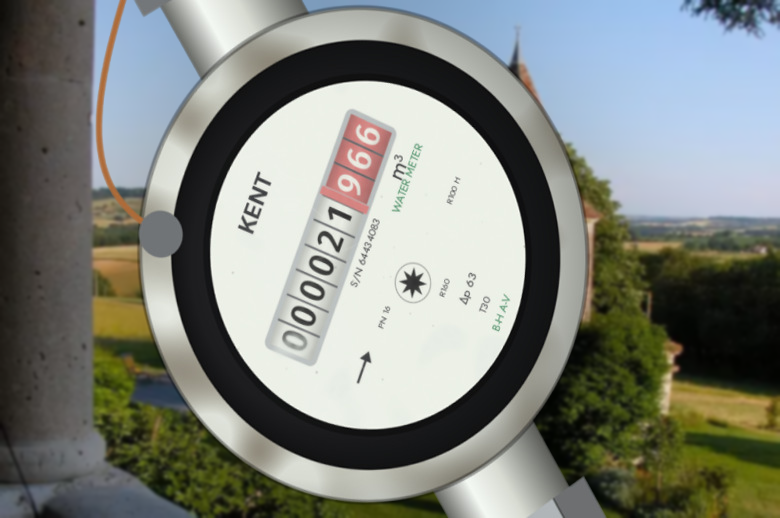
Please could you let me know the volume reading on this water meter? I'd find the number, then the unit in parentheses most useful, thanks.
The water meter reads 21.966 (m³)
